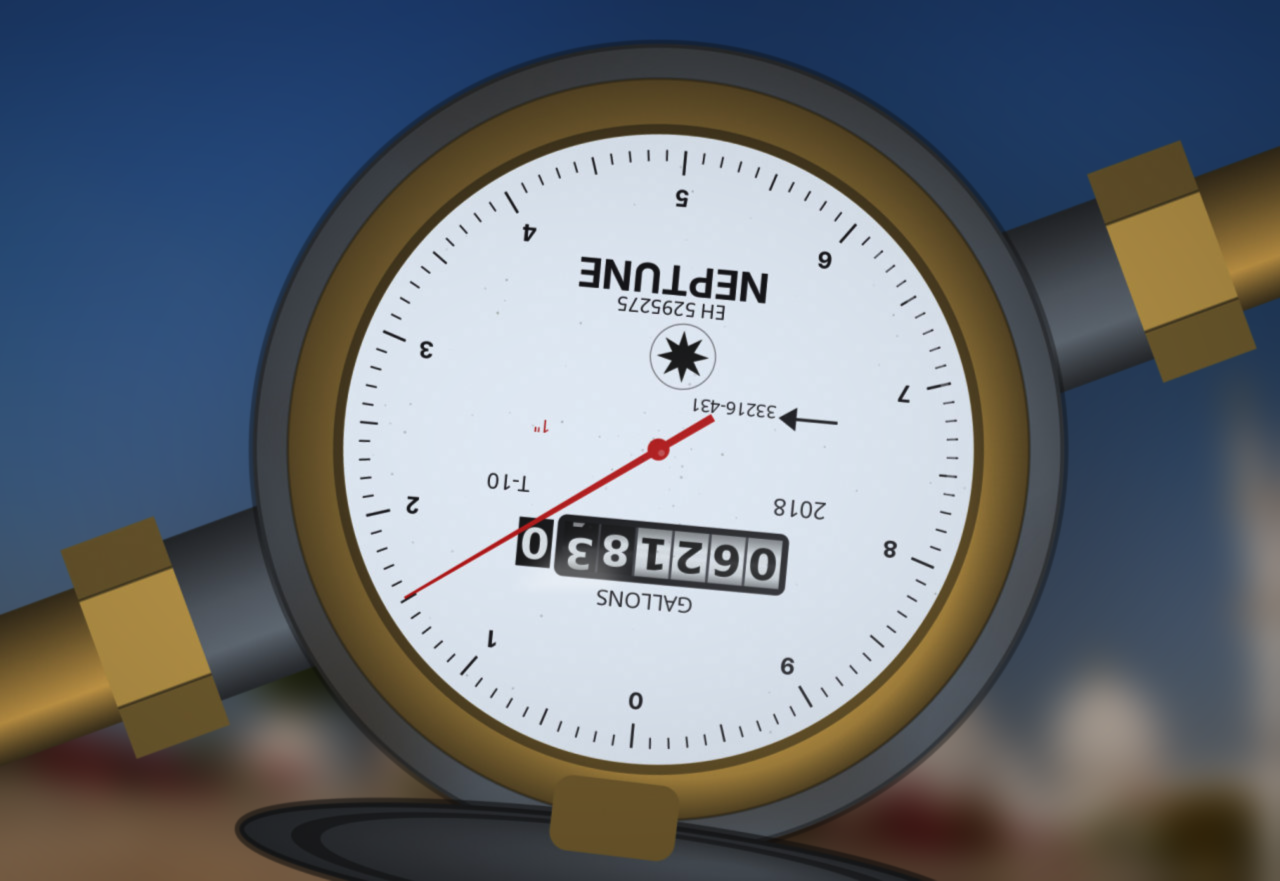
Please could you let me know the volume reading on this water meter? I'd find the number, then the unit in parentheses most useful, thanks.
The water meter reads 621831.5 (gal)
